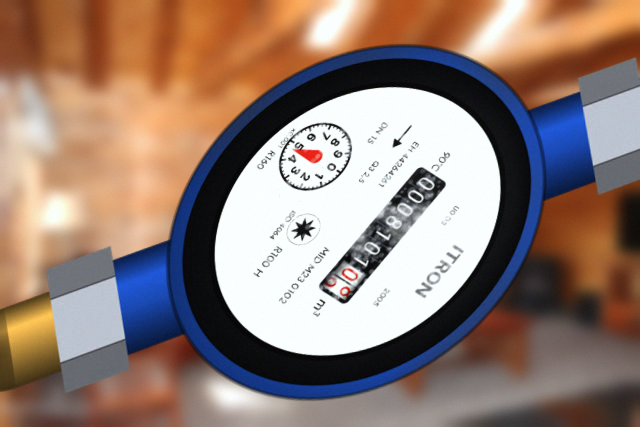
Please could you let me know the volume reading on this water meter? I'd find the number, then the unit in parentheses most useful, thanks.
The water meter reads 8101.084 (m³)
